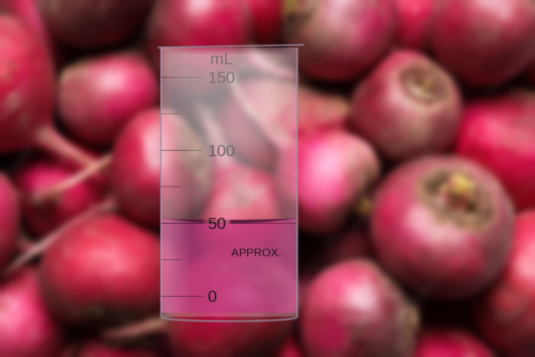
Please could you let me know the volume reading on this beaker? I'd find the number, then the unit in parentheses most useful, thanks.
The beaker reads 50 (mL)
